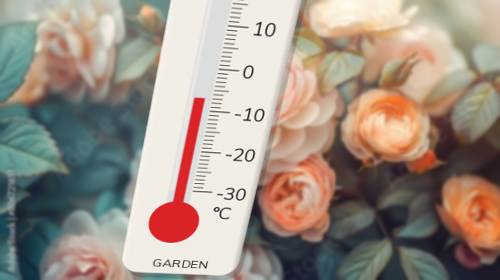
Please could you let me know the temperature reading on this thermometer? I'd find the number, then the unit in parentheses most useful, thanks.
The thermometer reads -7 (°C)
